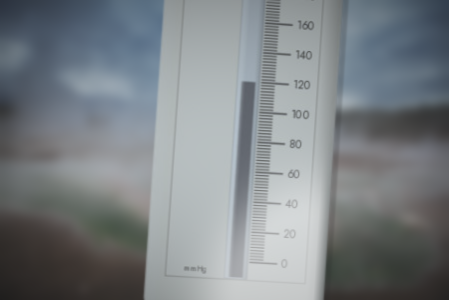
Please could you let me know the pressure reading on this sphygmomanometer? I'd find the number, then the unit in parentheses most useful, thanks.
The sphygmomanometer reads 120 (mmHg)
